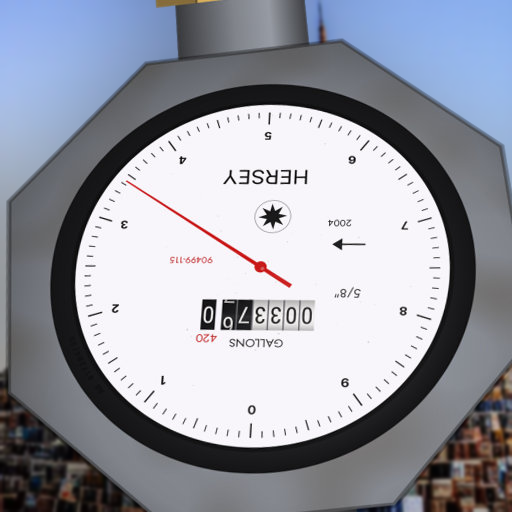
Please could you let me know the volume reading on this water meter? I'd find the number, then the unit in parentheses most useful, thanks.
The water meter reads 33763.4 (gal)
